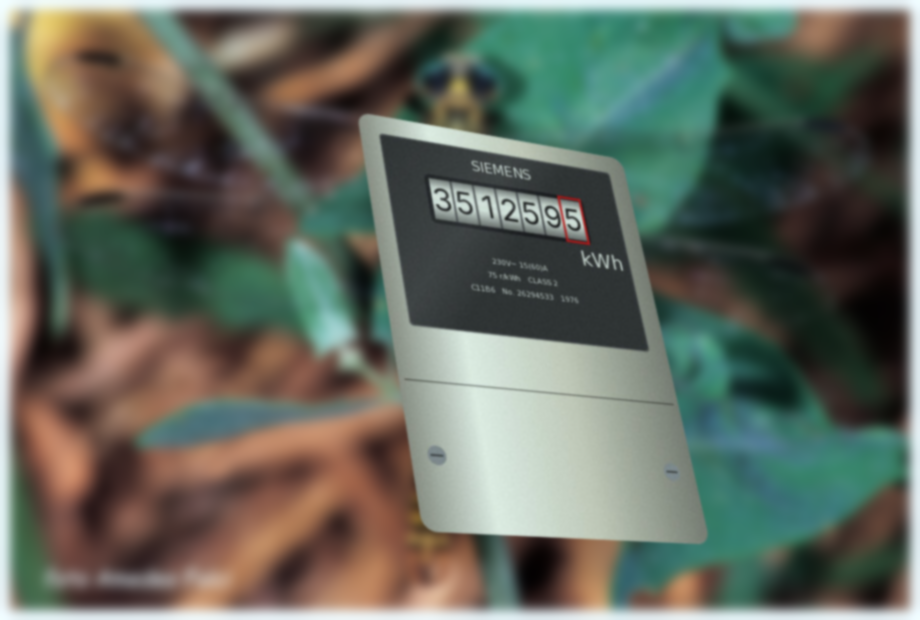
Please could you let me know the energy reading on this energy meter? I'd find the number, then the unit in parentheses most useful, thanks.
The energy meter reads 351259.5 (kWh)
